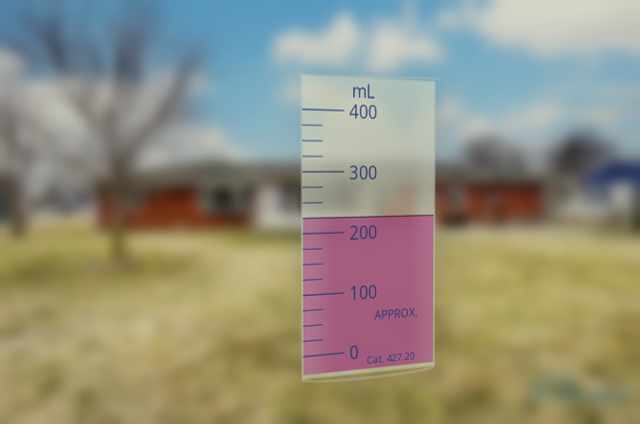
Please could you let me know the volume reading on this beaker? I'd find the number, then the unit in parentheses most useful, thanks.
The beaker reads 225 (mL)
